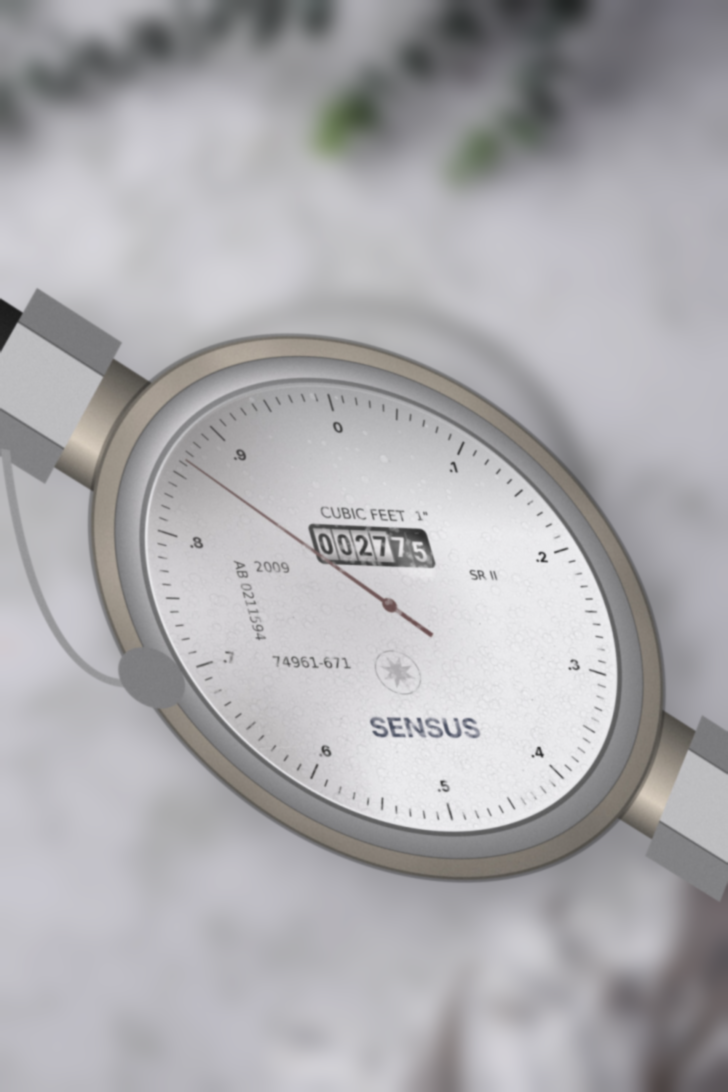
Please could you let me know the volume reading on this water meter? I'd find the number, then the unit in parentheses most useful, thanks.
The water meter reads 2774.86 (ft³)
